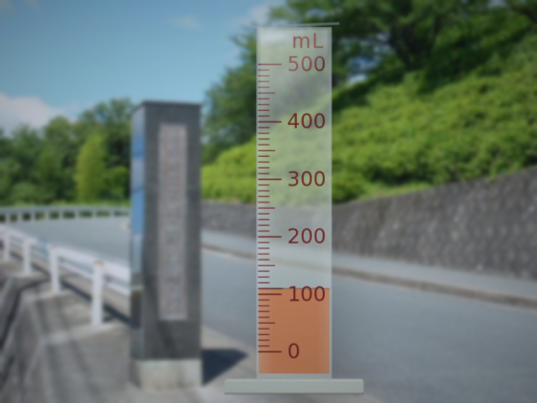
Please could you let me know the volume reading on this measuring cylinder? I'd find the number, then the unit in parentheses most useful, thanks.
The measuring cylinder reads 110 (mL)
